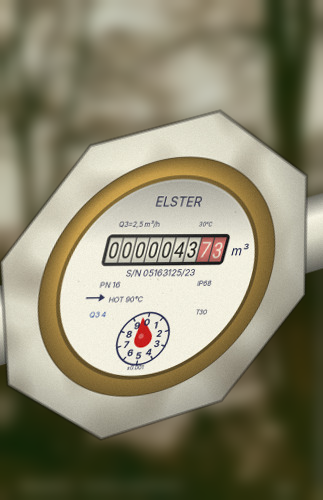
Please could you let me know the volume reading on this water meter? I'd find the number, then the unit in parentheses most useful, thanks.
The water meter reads 43.729 (m³)
